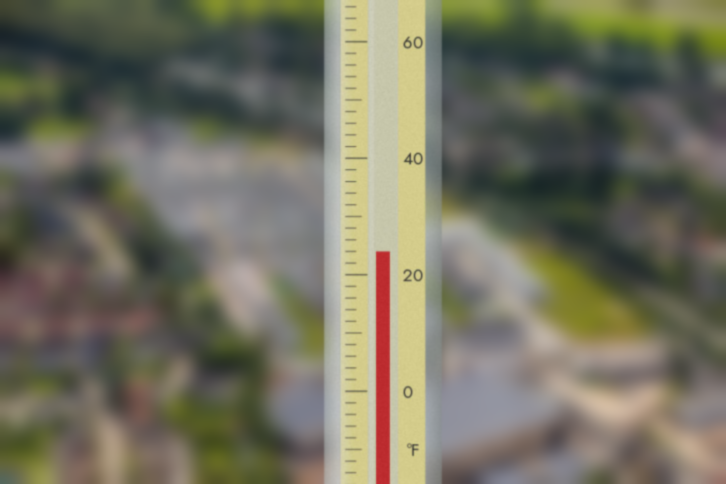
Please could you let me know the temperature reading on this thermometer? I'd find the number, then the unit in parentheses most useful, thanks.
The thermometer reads 24 (°F)
